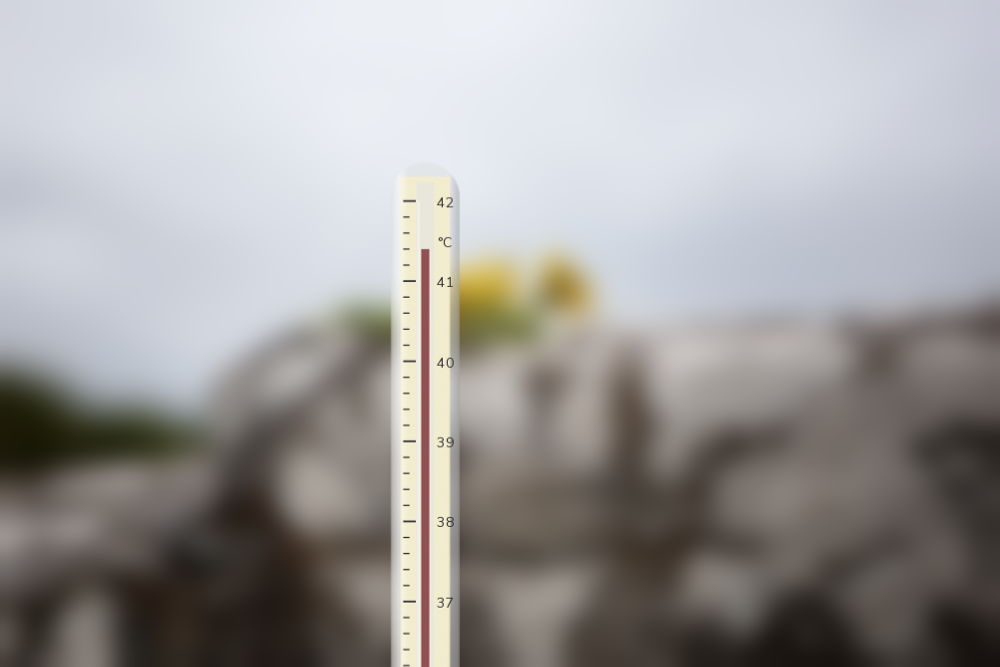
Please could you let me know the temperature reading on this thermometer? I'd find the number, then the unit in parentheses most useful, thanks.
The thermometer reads 41.4 (°C)
